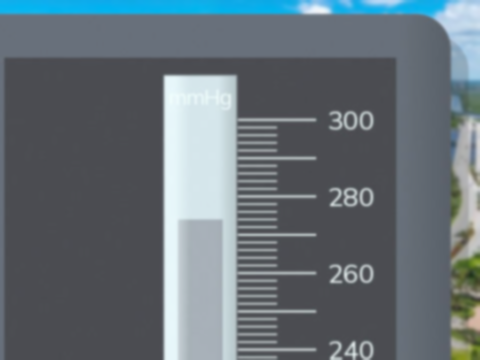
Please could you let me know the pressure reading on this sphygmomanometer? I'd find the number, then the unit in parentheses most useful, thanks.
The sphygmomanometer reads 274 (mmHg)
